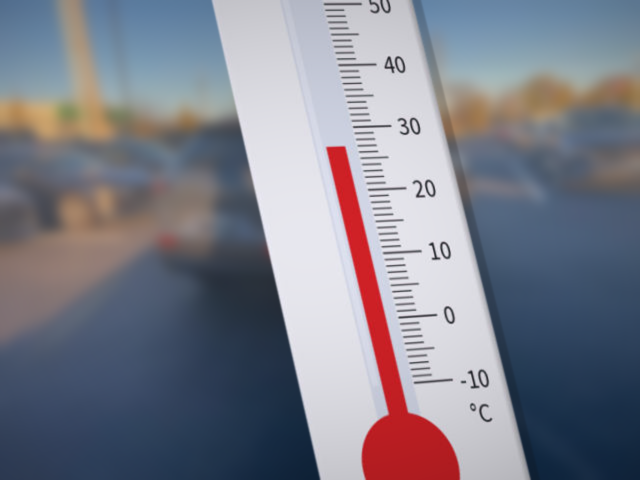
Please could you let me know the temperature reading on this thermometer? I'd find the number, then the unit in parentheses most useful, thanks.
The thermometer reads 27 (°C)
